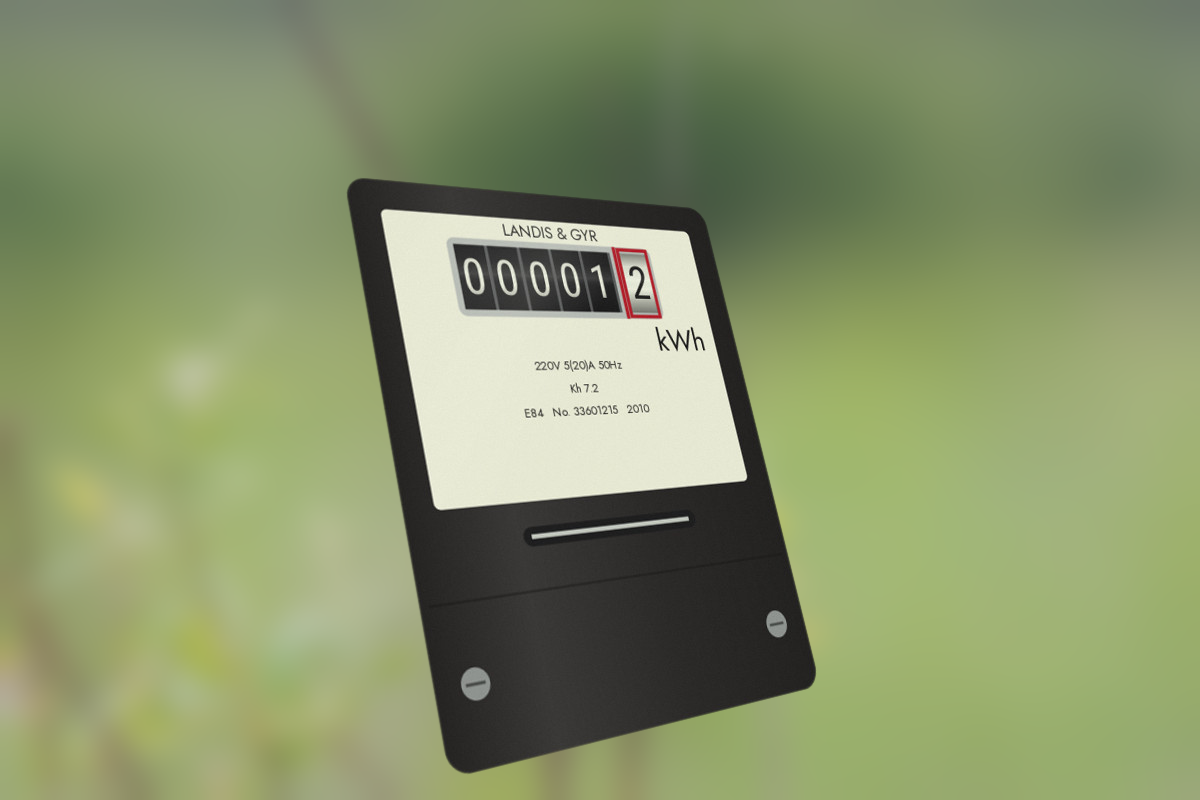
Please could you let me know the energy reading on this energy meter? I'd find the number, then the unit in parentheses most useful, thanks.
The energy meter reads 1.2 (kWh)
